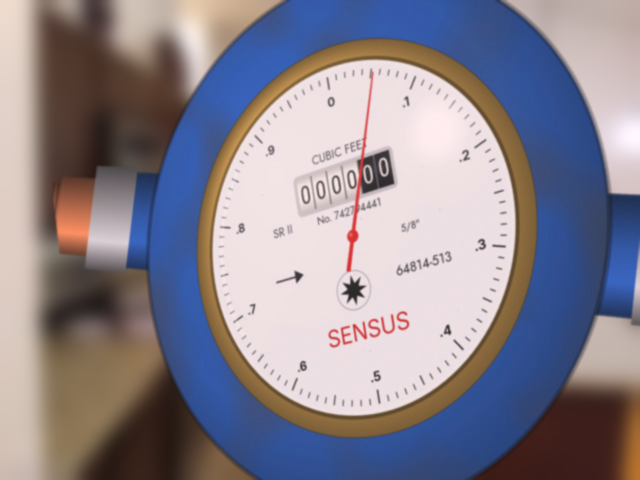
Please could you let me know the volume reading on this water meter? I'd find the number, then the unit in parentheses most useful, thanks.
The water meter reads 0.05 (ft³)
